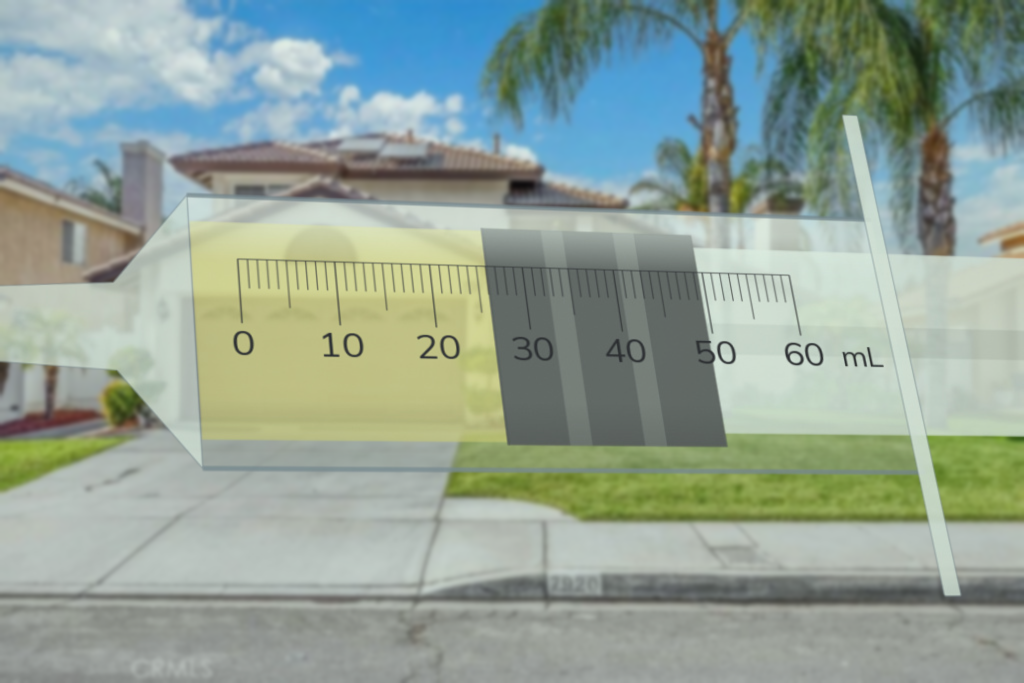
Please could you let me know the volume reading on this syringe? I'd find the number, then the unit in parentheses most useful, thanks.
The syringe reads 26 (mL)
